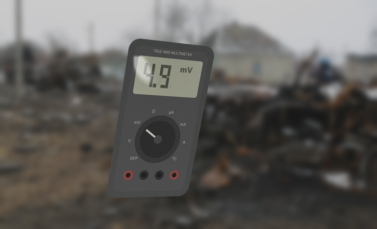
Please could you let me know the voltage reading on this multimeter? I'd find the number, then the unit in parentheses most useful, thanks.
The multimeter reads 4.9 (mV)
